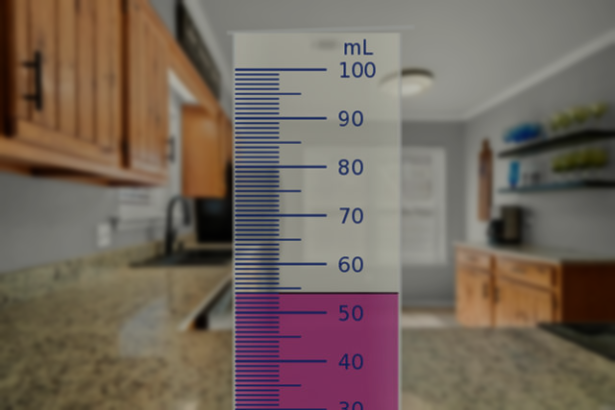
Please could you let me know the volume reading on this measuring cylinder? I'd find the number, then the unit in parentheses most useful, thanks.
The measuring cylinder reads 54 (mL)
